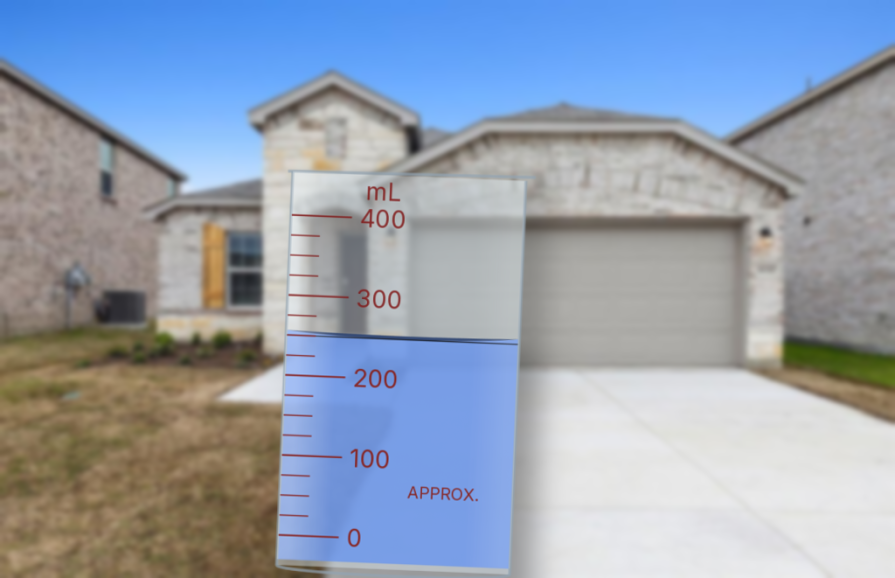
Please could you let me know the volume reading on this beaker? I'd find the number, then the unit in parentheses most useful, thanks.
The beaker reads 250 (mL)
